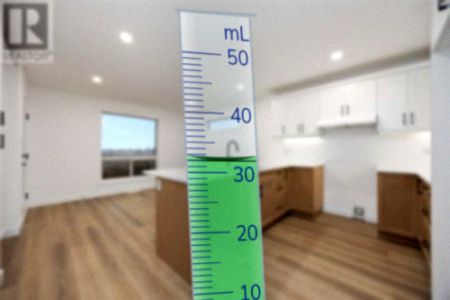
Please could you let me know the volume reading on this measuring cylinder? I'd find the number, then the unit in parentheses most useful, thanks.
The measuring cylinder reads 32 (mL)
